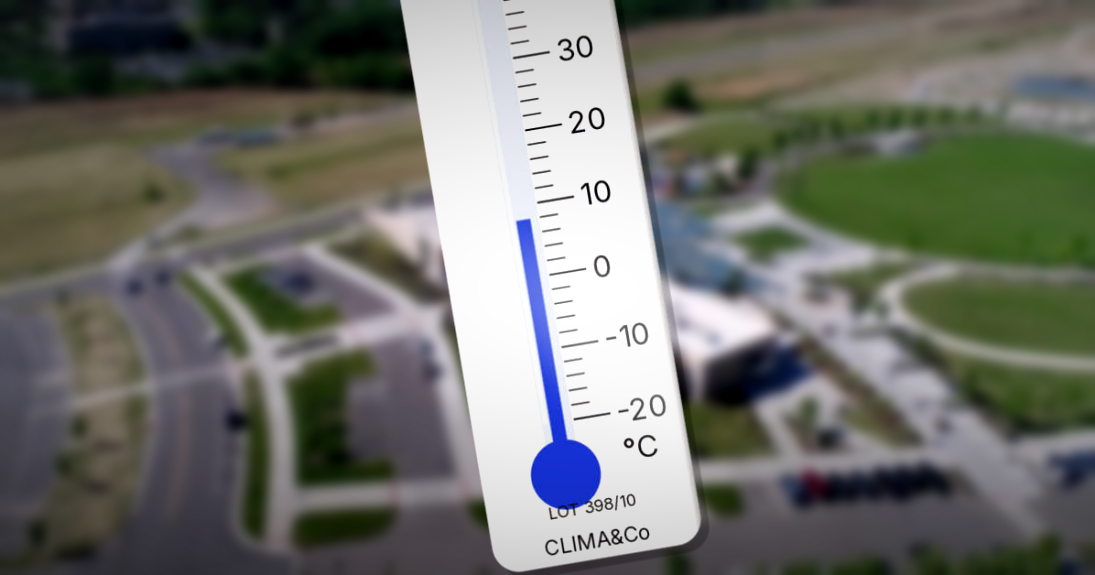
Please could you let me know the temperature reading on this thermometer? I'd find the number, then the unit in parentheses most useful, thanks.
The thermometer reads 8 (°C)
